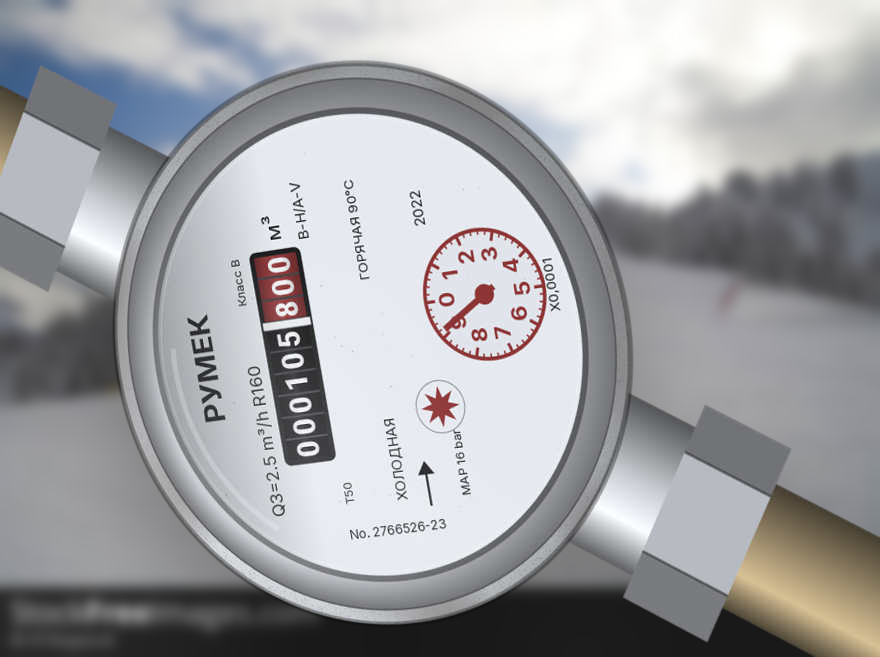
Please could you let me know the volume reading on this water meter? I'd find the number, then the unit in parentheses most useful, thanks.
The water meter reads 105.7999 (m³)
